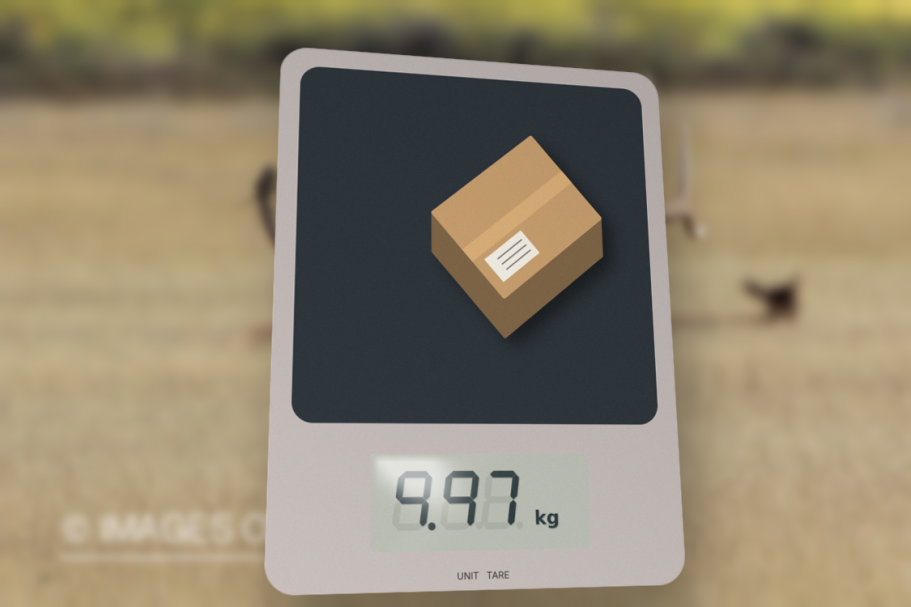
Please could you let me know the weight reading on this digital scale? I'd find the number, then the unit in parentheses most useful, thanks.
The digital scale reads 9.97 (kg)
